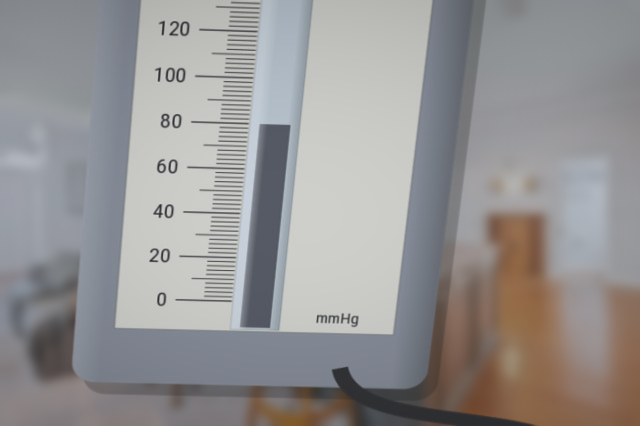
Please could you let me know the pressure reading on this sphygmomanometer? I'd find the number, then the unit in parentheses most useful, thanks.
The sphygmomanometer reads 80 (mmHg)
